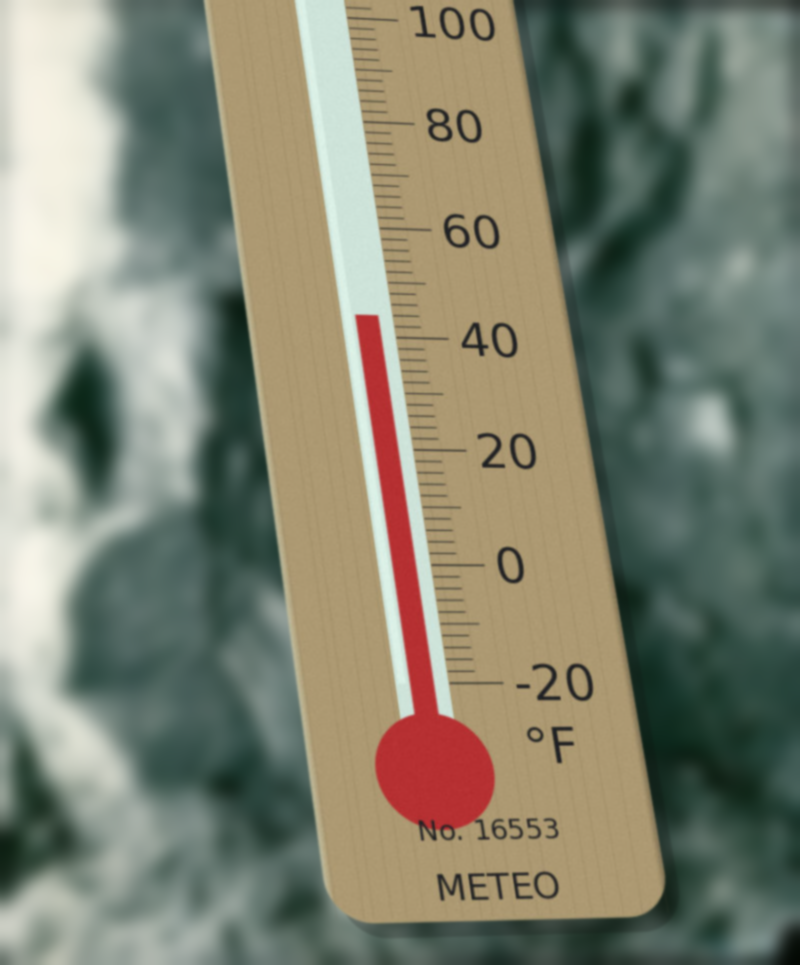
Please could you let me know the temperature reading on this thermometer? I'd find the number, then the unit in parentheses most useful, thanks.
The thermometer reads 44 (°F)
